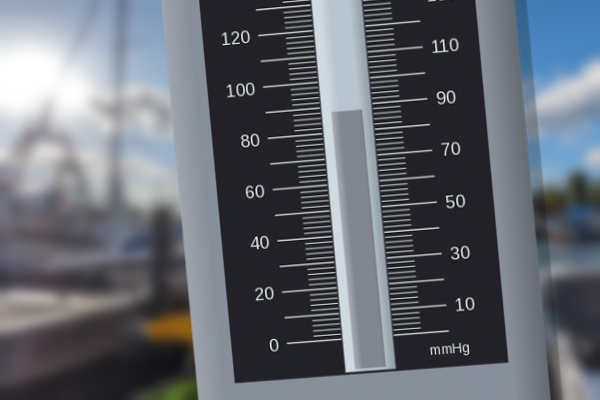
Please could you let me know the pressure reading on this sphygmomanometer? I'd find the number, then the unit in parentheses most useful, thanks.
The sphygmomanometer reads 88 (mmHg)
